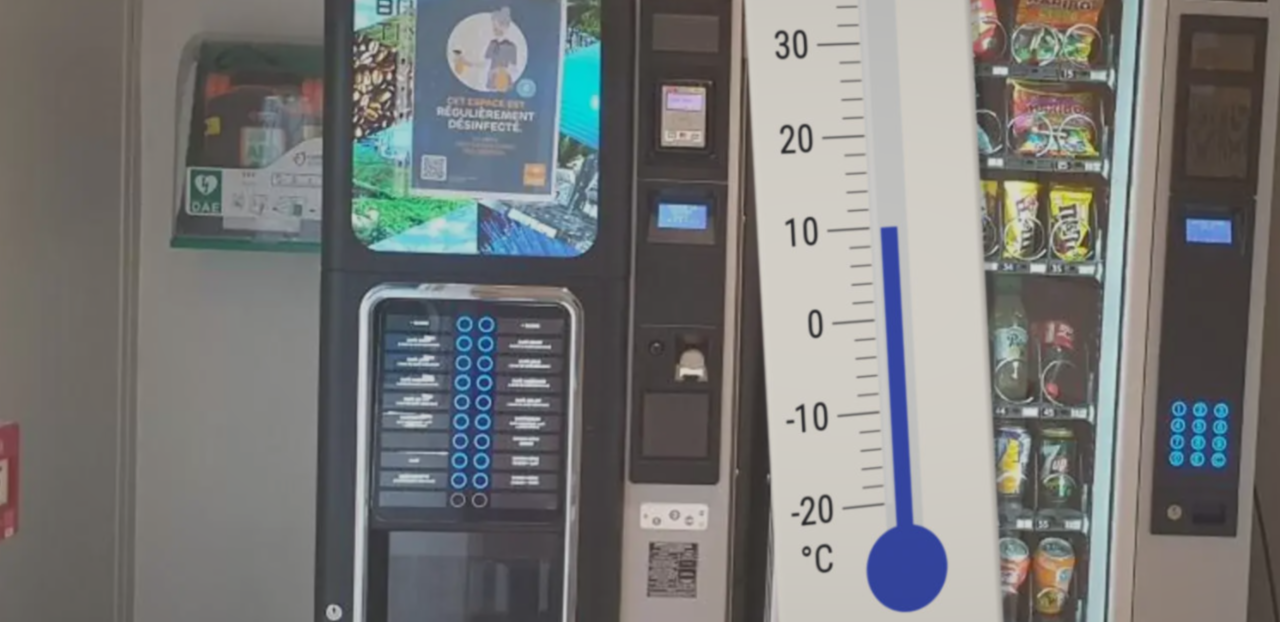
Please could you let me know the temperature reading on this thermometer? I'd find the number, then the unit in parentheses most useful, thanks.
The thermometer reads 10 (°C)
